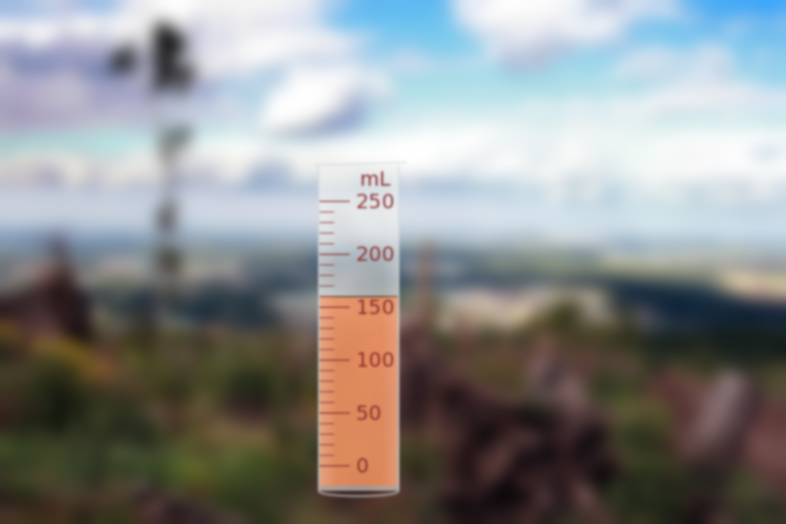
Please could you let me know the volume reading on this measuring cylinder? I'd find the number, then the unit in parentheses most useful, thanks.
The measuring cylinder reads 160 (mL)
